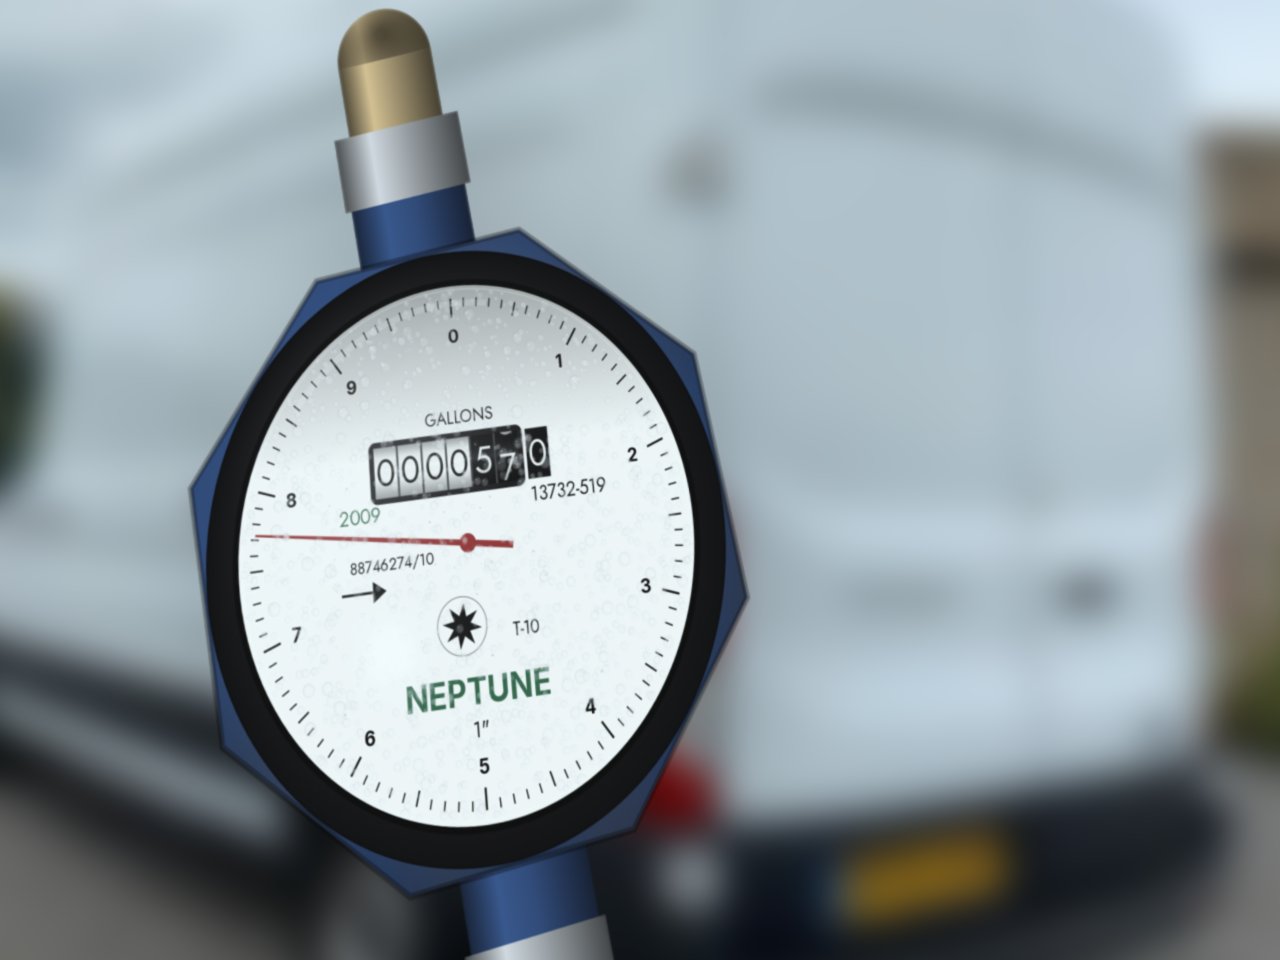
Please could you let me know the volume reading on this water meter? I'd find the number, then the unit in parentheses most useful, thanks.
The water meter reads 567.7 (gal)
